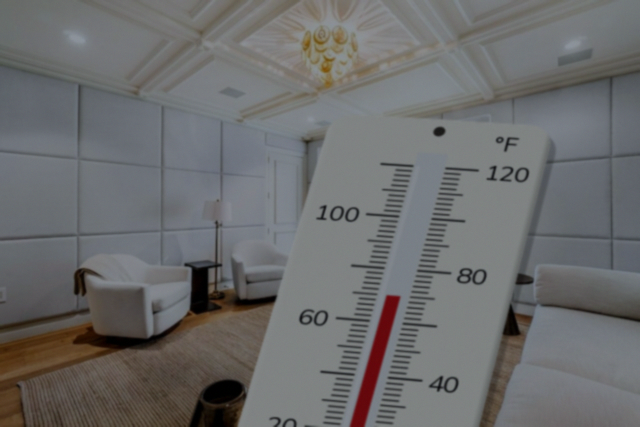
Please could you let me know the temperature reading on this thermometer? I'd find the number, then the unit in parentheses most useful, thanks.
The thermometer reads 70 (°F)
